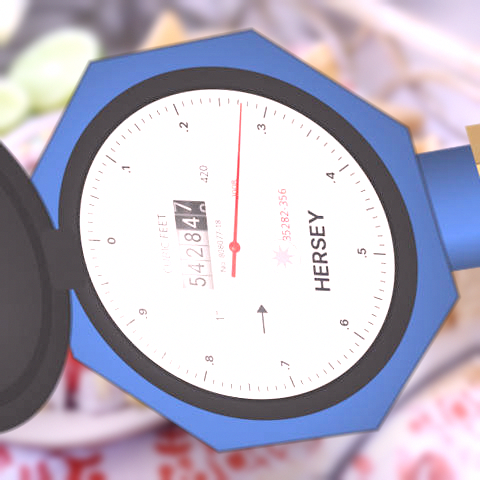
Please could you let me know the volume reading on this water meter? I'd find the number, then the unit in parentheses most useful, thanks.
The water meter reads 542847.27 (ft³)
